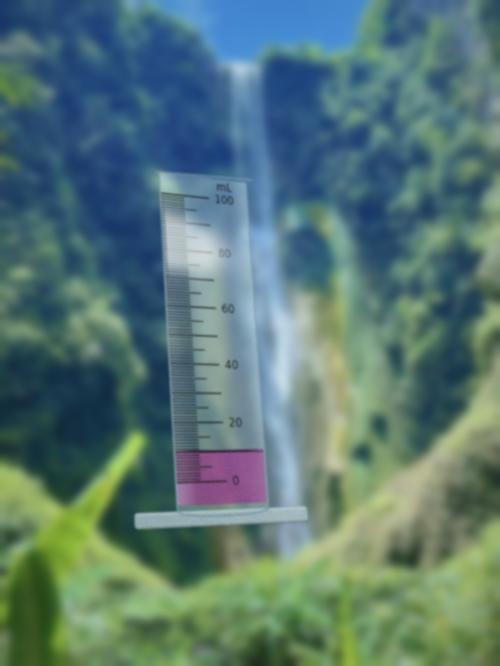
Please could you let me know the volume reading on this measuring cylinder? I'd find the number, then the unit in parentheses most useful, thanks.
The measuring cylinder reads 10 (mL)
